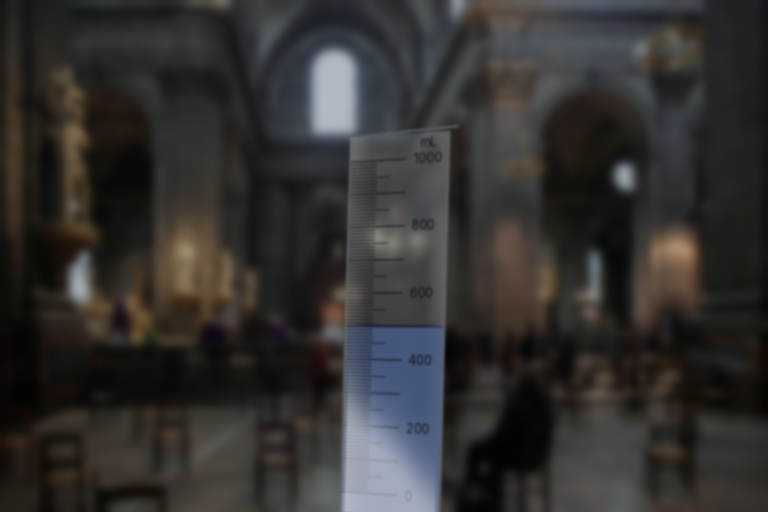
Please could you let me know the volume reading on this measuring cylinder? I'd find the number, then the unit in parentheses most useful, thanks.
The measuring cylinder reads 500 (mL)
